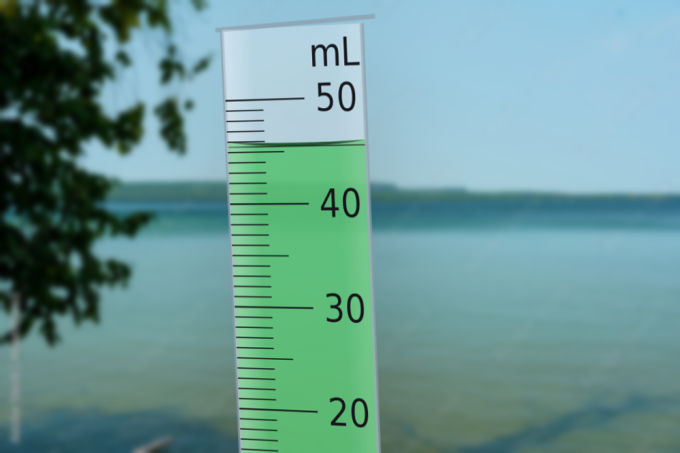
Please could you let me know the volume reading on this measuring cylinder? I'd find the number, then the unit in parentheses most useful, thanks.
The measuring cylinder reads 45.5 (mL)
